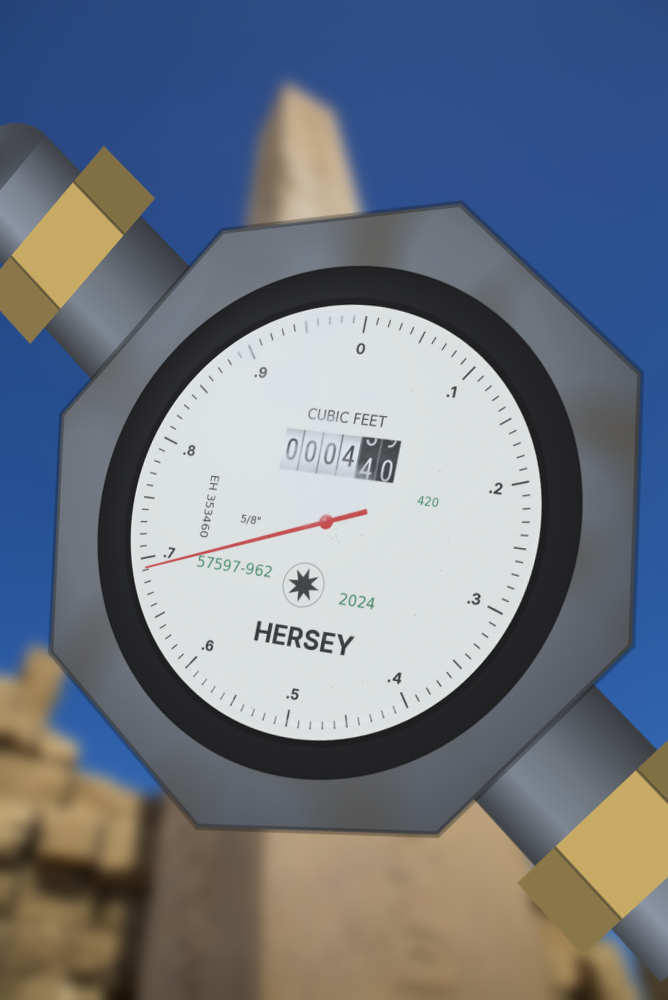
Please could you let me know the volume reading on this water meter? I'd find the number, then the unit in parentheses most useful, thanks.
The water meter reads 439.69 (ft³)
